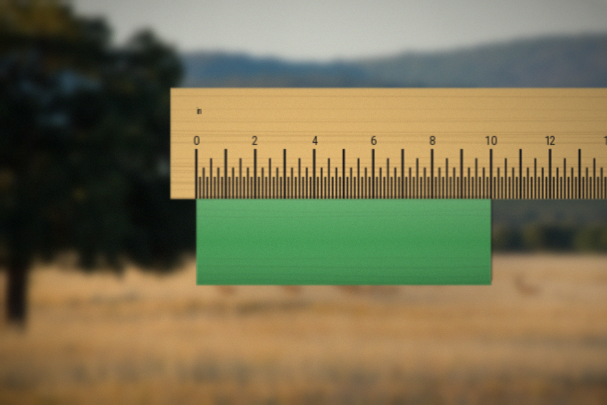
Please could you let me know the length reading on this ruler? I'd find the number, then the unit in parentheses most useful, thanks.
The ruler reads 10 (in)
